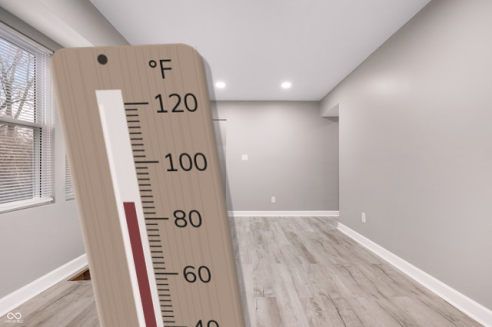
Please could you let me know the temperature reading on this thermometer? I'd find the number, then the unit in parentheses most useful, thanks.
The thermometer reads 86 (°F)
